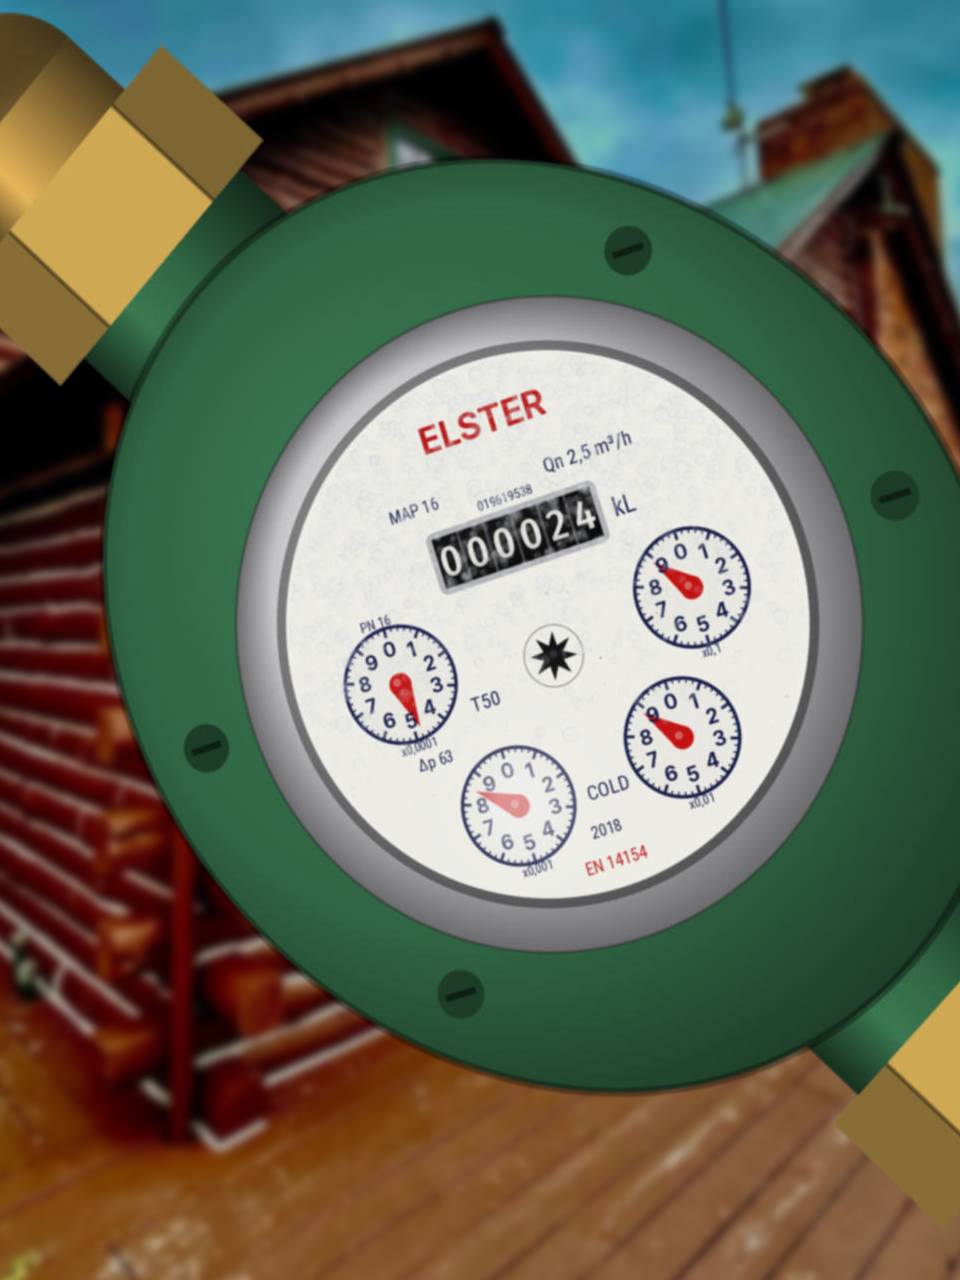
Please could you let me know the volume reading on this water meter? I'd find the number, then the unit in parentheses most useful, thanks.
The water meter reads 24.8884 (kL)
